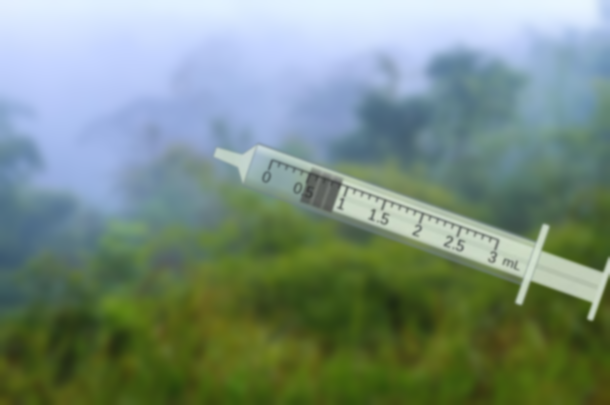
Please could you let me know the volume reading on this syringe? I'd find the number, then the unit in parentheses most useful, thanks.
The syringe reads 0.5 (mL)
